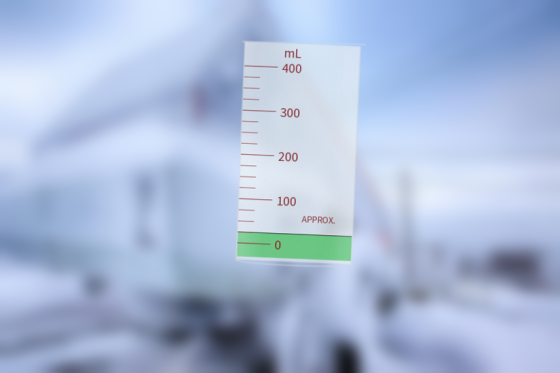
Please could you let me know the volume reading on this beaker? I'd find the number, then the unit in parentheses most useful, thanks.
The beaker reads 25 (mL)
